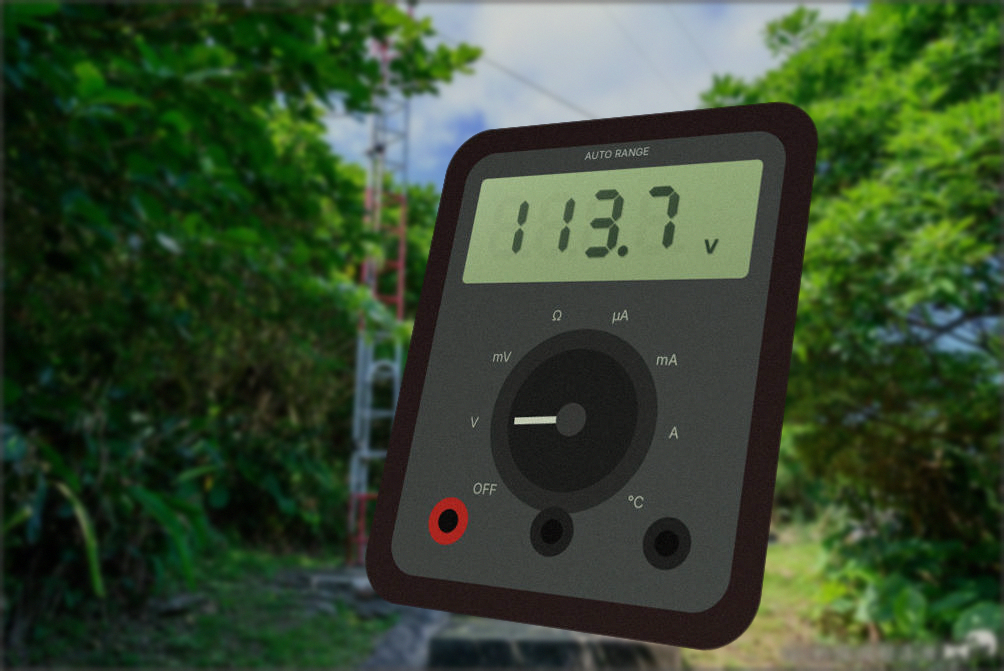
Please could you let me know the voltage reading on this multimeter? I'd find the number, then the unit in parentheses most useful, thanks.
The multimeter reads 113.7 (V)
